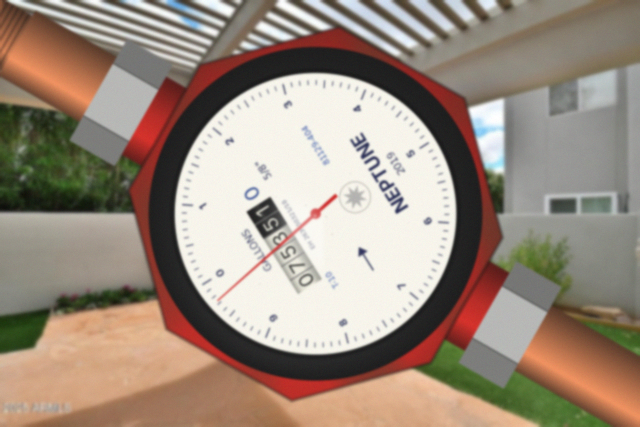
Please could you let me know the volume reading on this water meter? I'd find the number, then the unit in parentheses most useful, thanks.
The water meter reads 753509.7 (gal)
